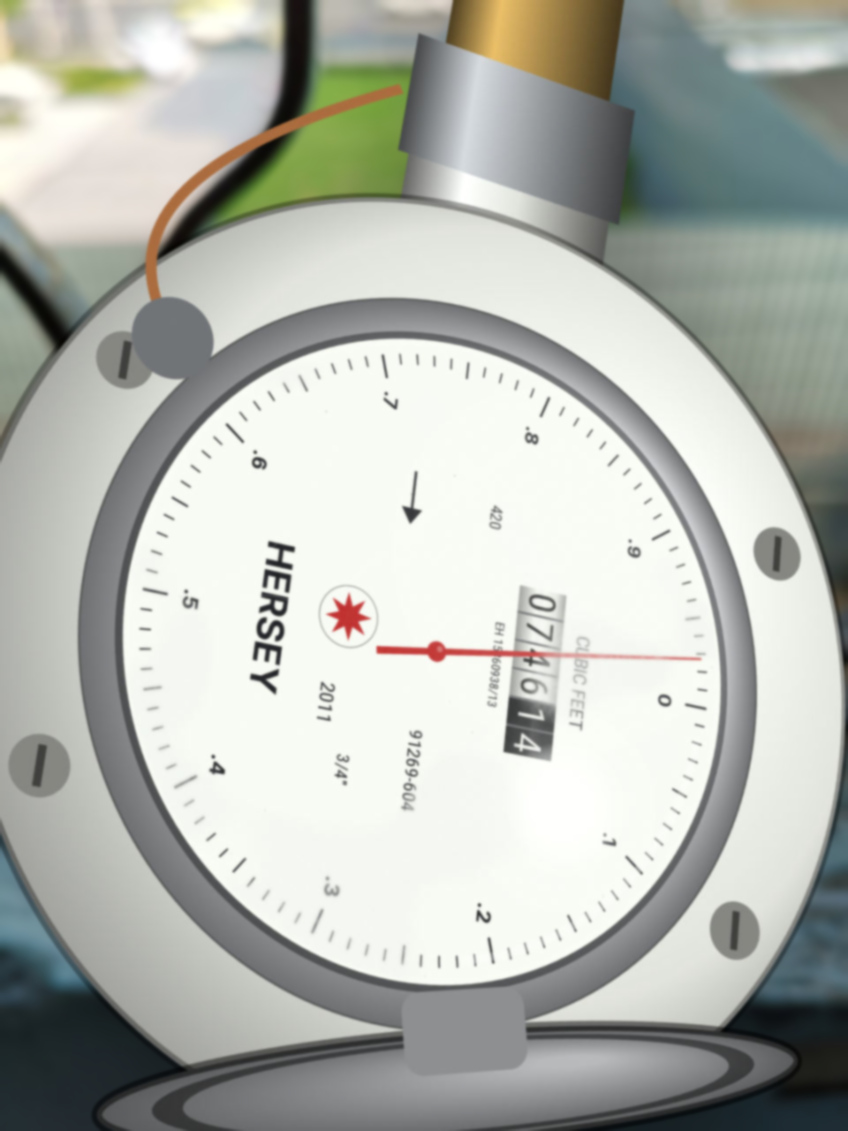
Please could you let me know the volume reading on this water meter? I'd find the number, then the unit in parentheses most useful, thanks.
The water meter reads 74613.97 (ft³)
